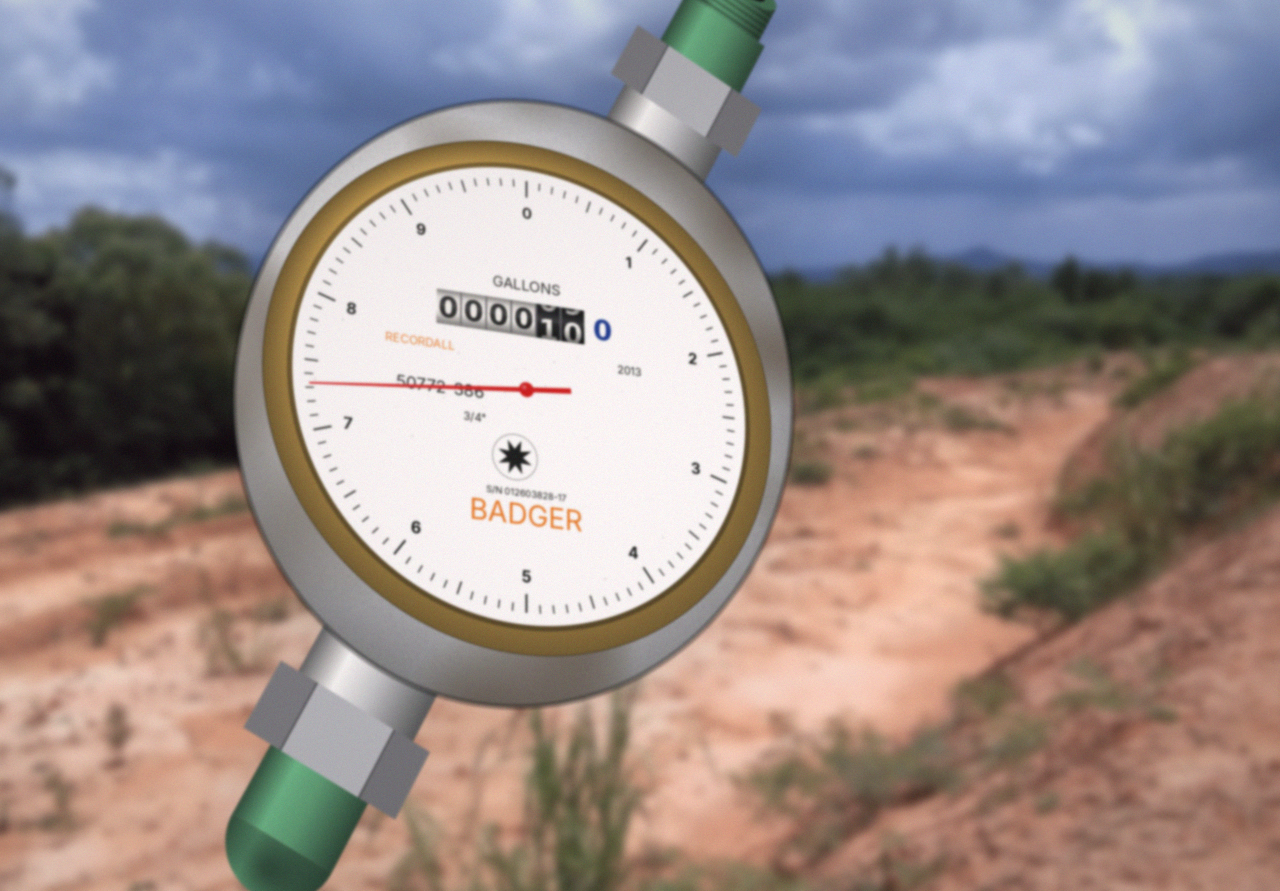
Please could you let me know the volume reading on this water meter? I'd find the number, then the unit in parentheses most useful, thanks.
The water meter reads 97.3 (gal)
